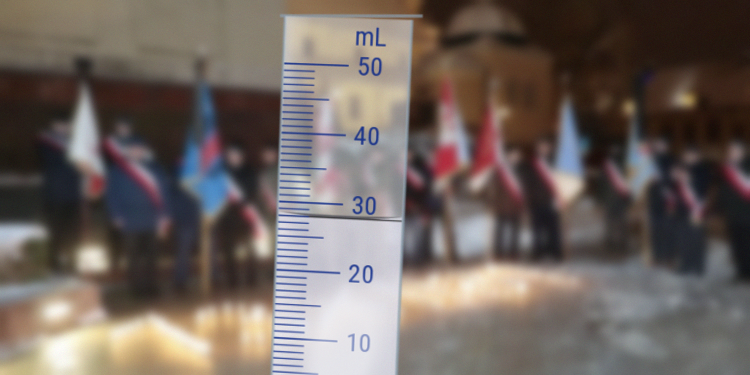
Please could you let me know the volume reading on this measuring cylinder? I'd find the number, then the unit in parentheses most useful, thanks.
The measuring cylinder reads 28 (mL)
